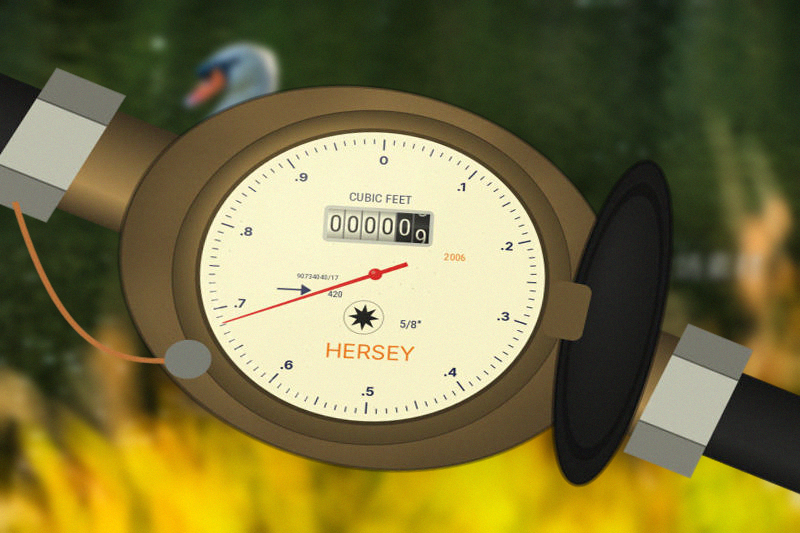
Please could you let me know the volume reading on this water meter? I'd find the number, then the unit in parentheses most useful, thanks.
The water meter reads 8.68 (ft³)
